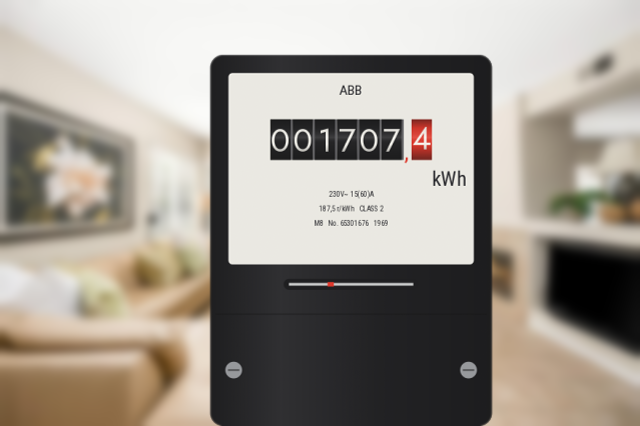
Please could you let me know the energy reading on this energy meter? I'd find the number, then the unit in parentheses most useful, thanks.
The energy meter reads 1707.4 (kWh)
